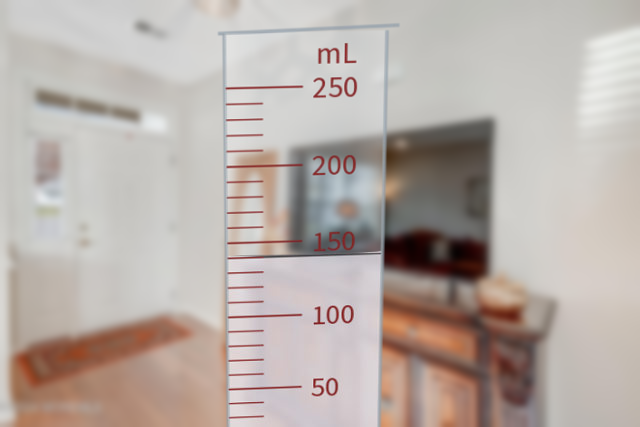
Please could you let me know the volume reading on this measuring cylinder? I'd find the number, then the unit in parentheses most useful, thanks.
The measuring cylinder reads 140 (mL)
